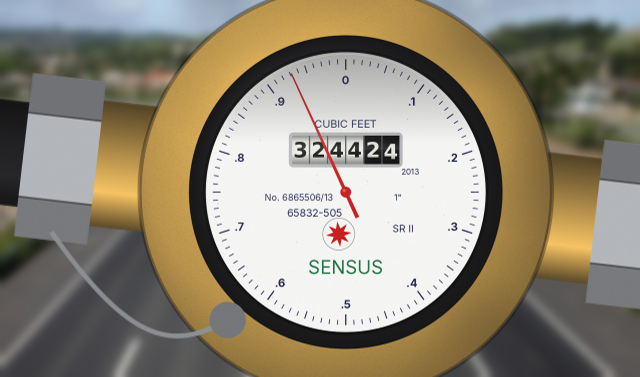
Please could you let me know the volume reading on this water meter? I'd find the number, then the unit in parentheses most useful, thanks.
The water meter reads 324423.93 (ft³)
